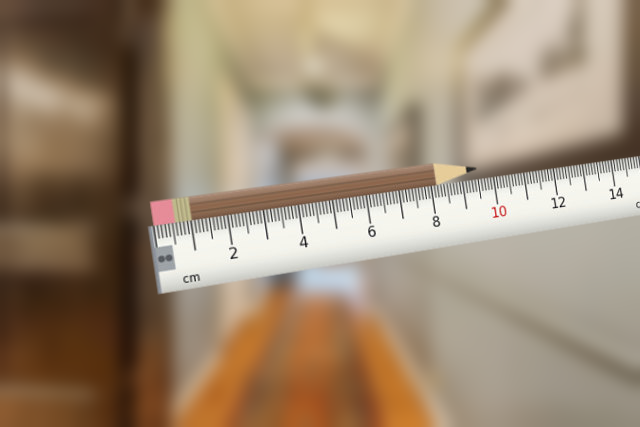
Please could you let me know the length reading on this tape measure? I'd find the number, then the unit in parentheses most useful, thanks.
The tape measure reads 9.5 (cm)
